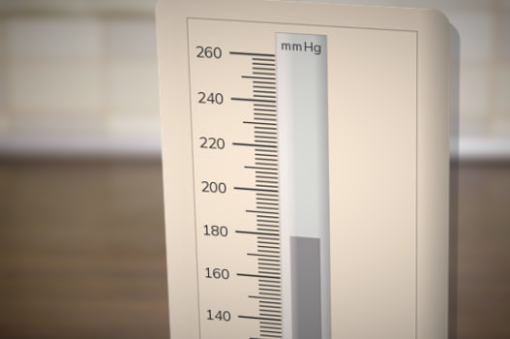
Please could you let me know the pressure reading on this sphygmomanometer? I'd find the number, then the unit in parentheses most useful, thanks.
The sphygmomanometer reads 180 (mmHg)
